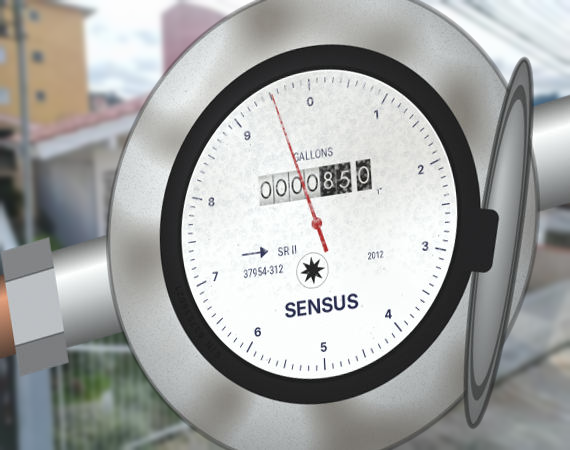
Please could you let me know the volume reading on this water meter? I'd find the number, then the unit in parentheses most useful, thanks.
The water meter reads 849.5 (gal)
